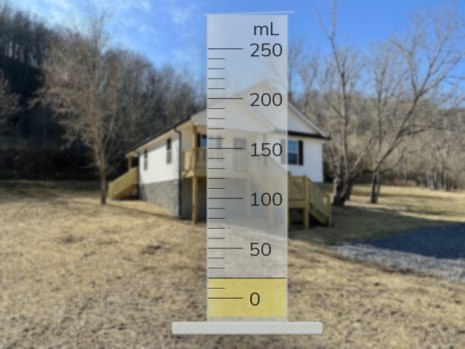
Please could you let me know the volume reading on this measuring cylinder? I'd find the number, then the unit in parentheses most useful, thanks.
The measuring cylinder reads 20 (mL)
